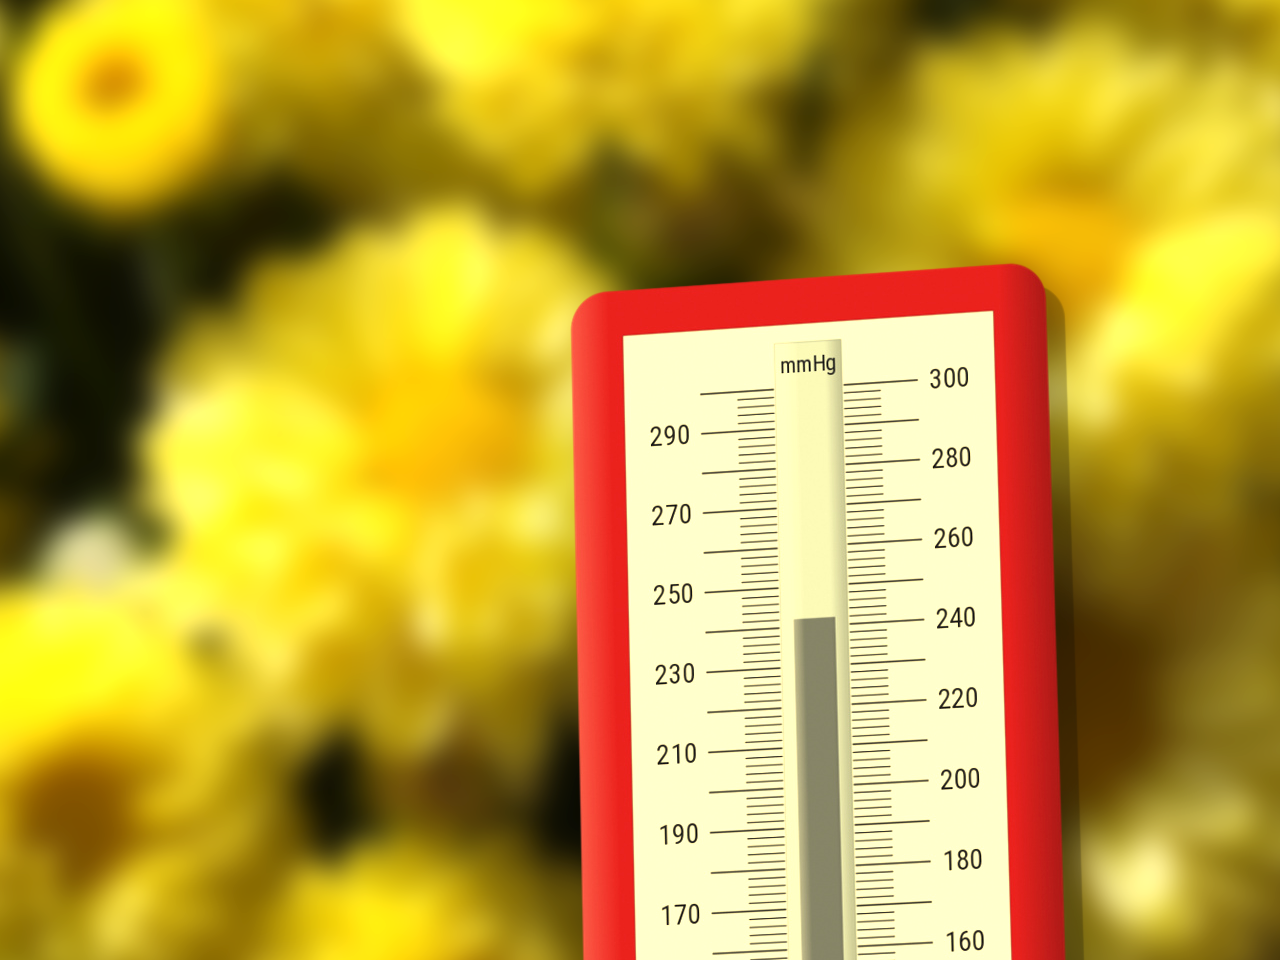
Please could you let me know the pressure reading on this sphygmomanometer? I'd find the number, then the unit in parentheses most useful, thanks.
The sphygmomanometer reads 242 (mmHg)
